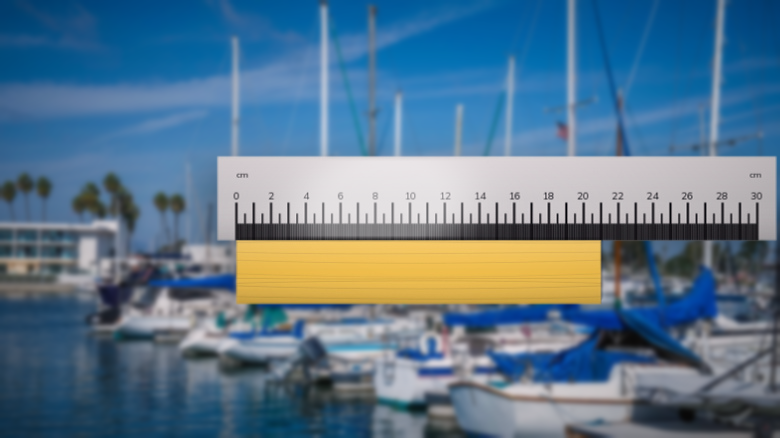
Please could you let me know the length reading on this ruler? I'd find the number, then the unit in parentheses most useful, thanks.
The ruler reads 21 (cm)
